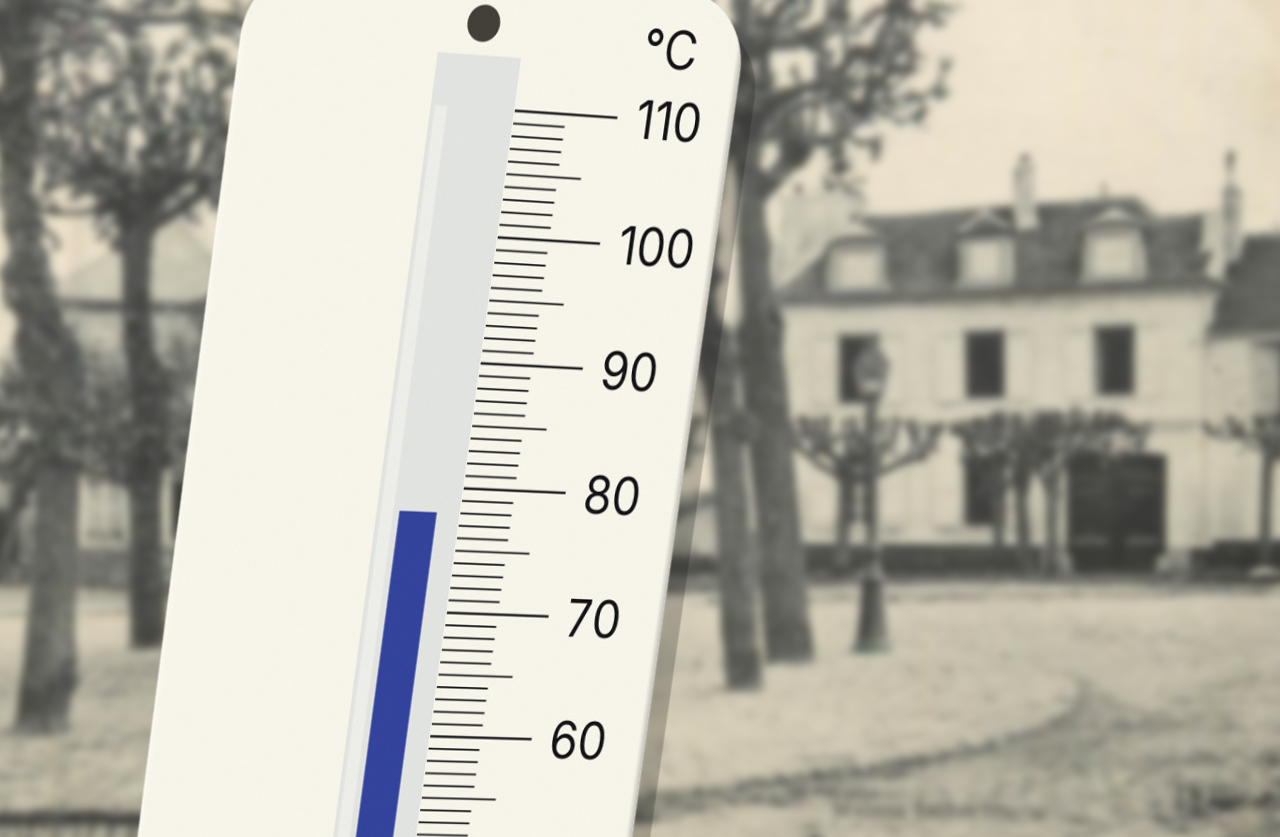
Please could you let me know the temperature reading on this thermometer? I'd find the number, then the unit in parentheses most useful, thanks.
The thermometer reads 78 (°C)
